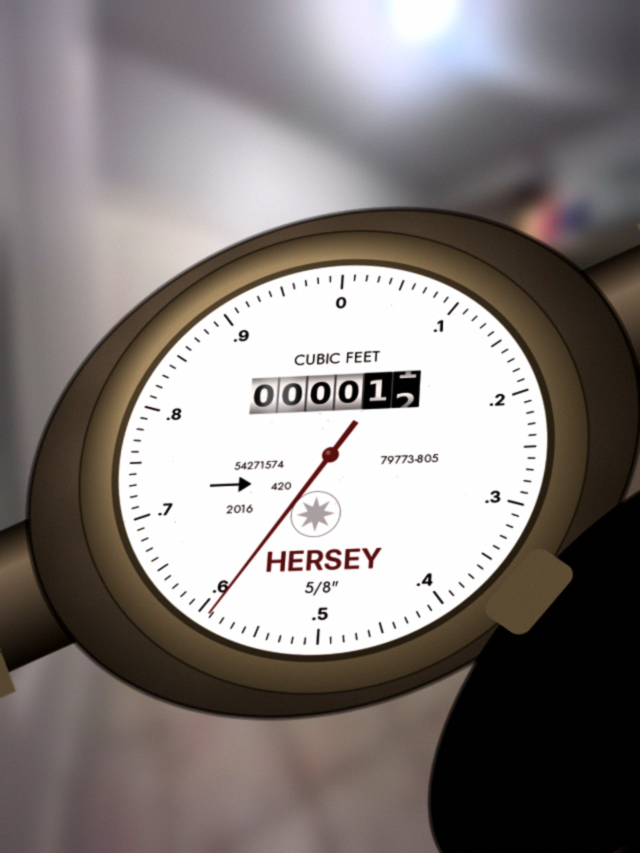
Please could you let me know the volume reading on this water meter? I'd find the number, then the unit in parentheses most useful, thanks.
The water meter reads 11.59 (ft³)
